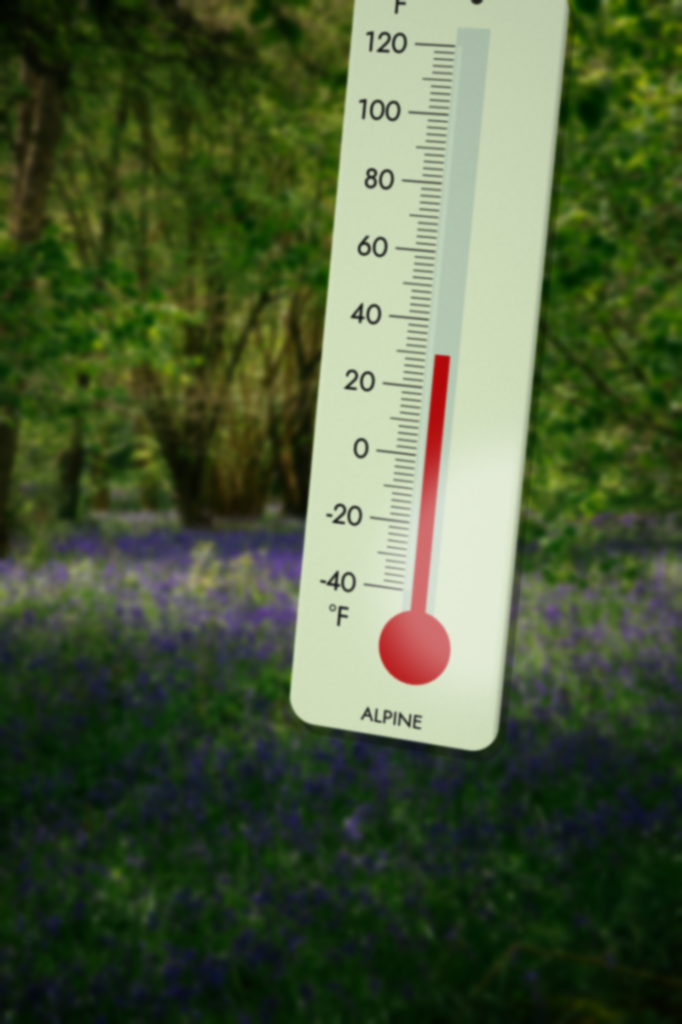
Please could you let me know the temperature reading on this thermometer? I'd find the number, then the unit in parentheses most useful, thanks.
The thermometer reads 30 (°F)
